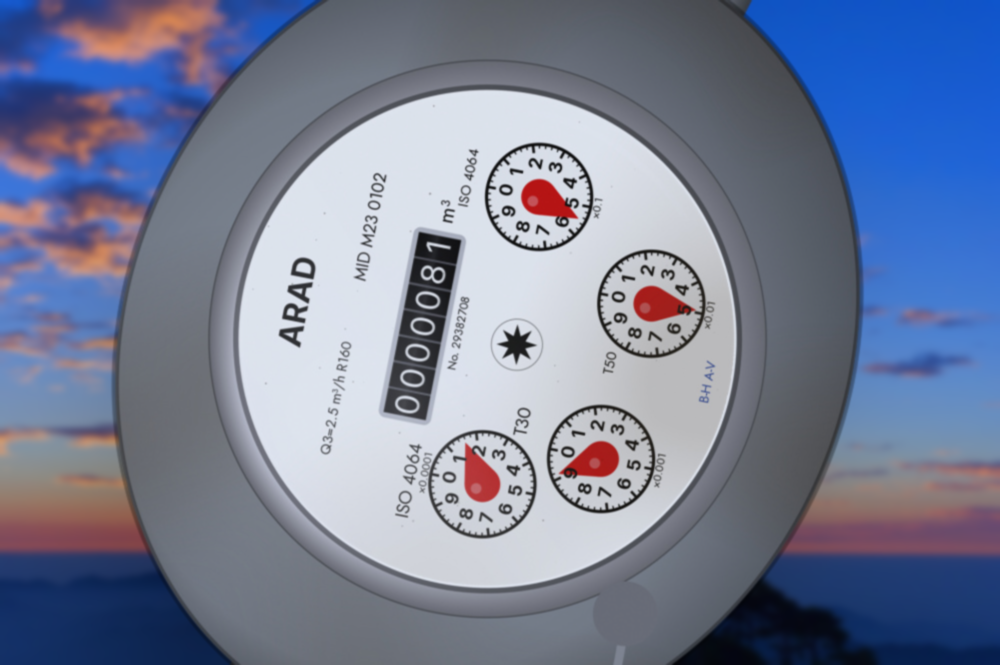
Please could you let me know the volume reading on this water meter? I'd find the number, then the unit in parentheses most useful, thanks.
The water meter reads 81.5491 (m³)
